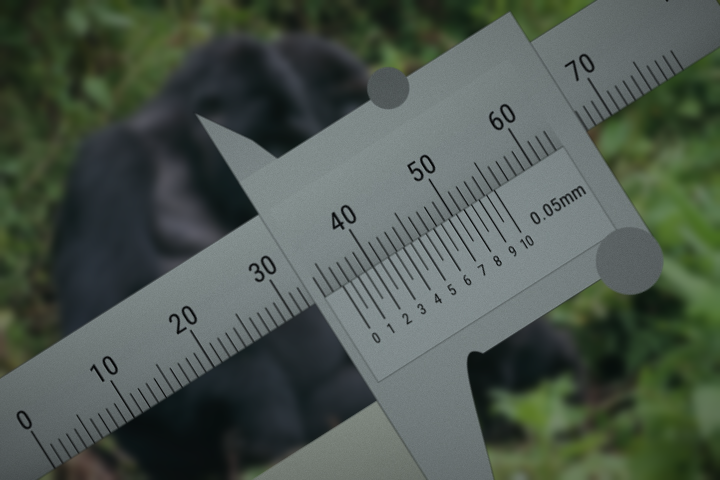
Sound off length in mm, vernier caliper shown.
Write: 36.2 mm
